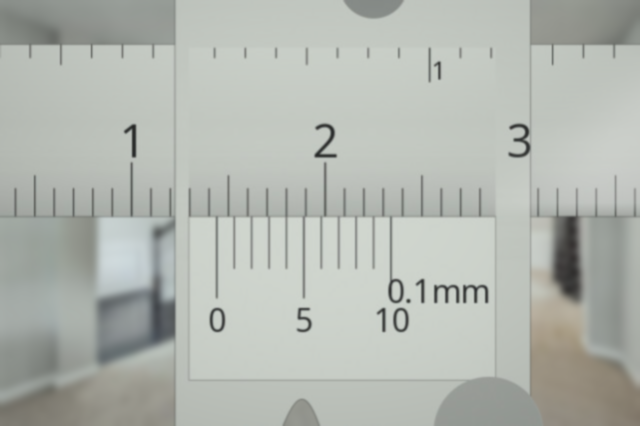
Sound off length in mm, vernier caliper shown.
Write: 14.4 mm
